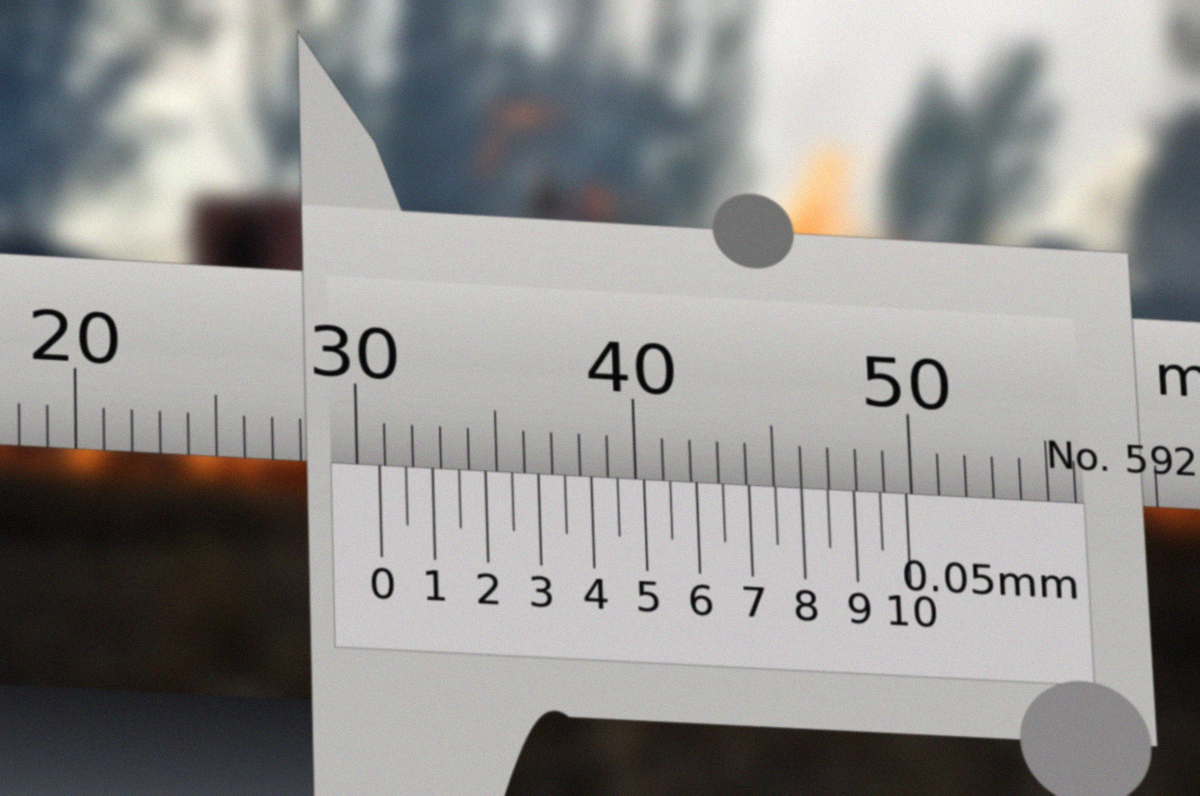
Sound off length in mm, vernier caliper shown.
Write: 30.8 mm
